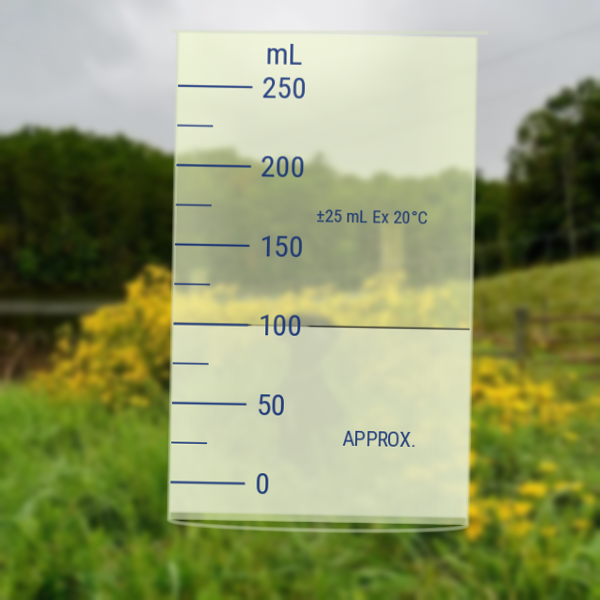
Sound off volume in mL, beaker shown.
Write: 100 mL
